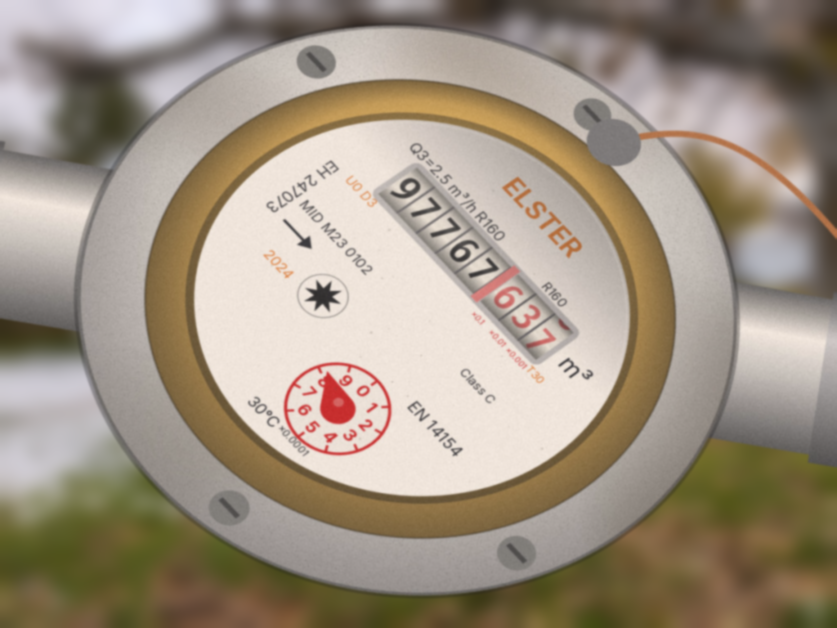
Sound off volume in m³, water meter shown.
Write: 97767.6368 m³
